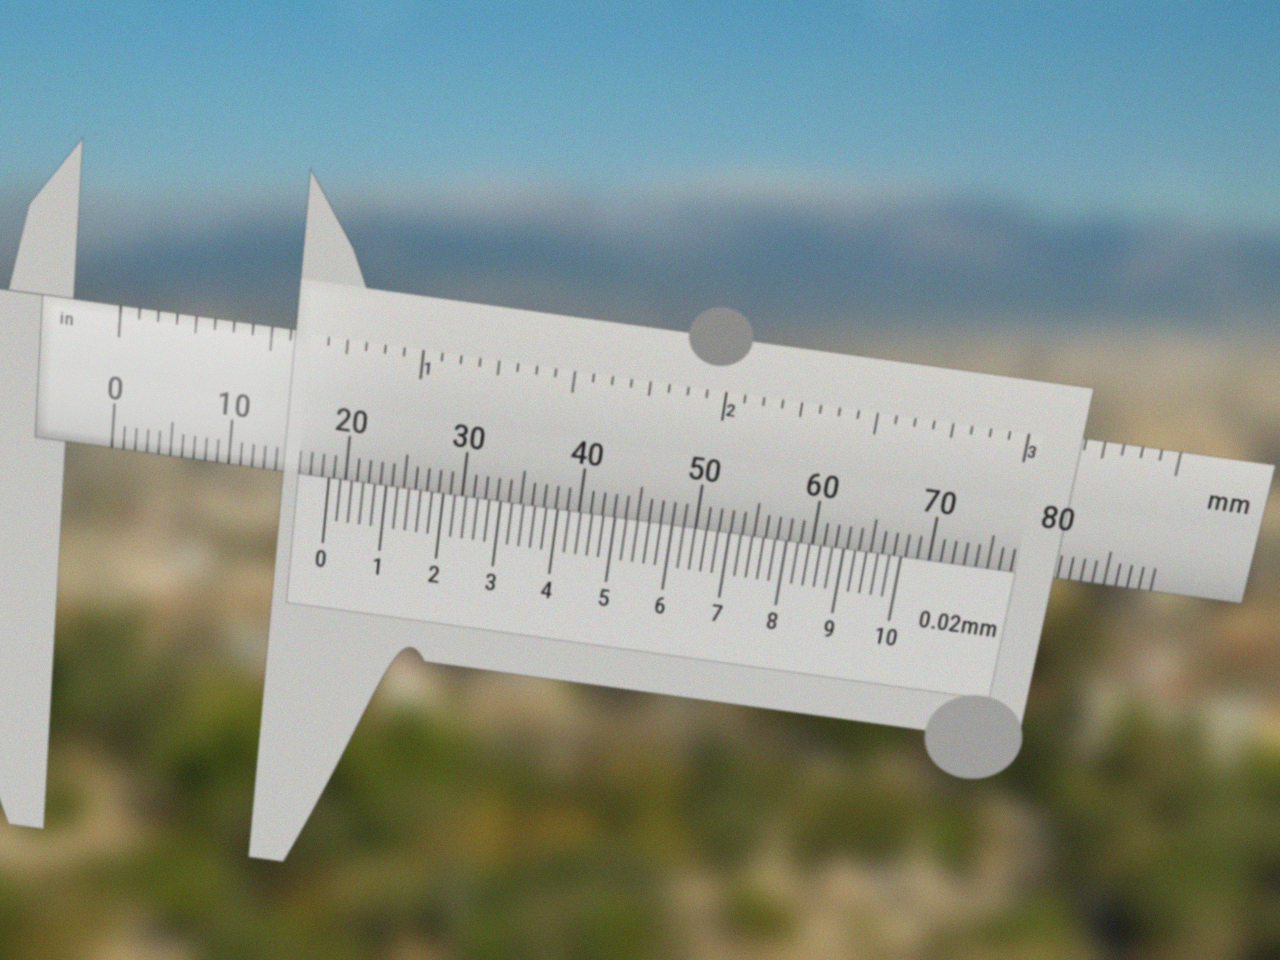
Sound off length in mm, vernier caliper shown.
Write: 18.6 mm
